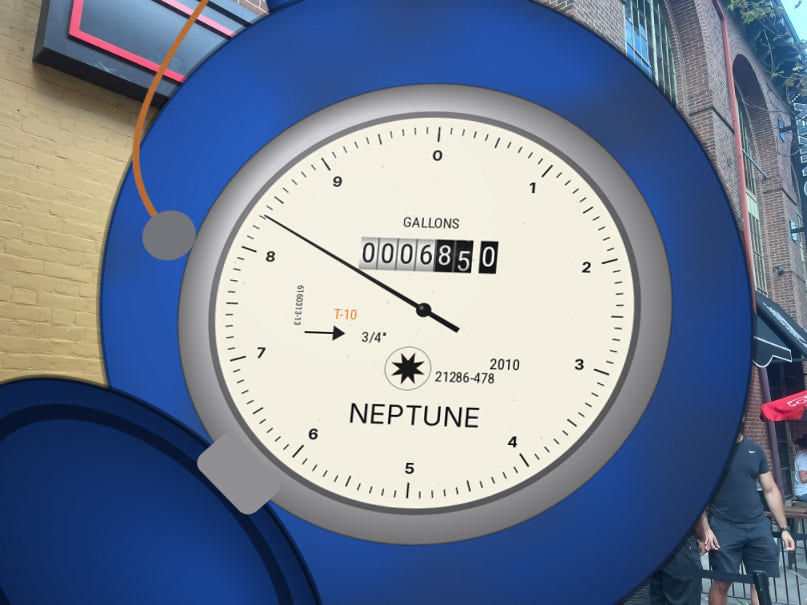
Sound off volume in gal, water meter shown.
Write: 6848.3 gal
